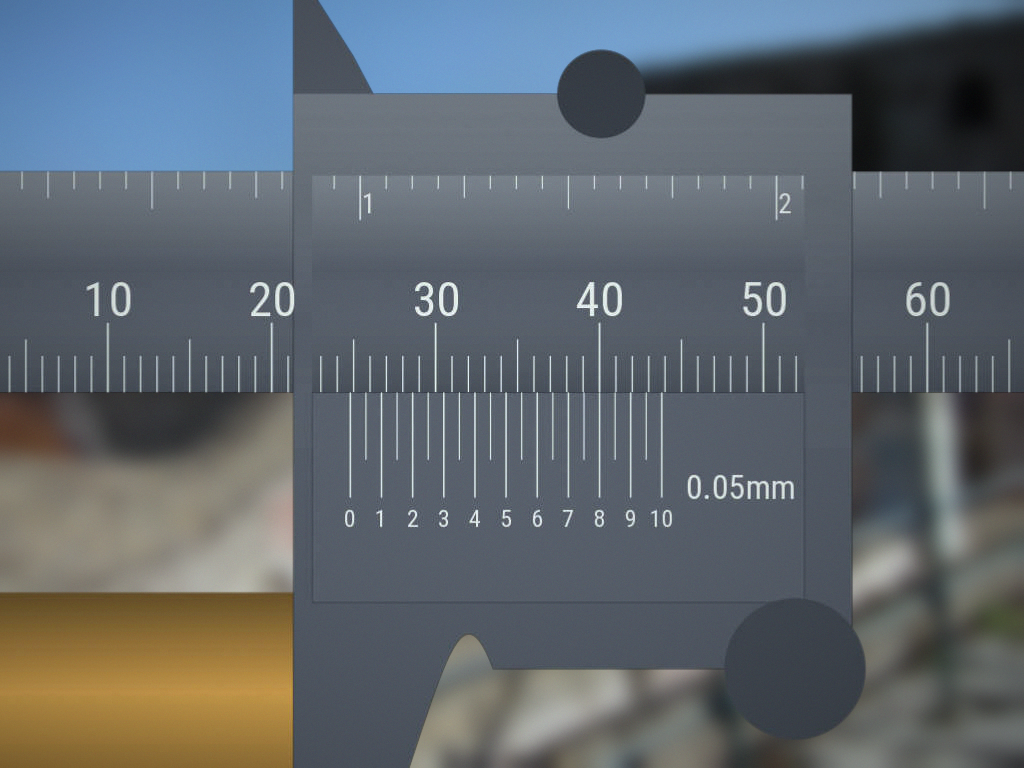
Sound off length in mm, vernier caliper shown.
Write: 24.8 mm
